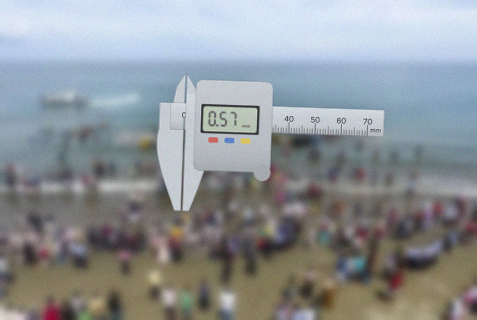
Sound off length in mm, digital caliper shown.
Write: 0.57 mm
